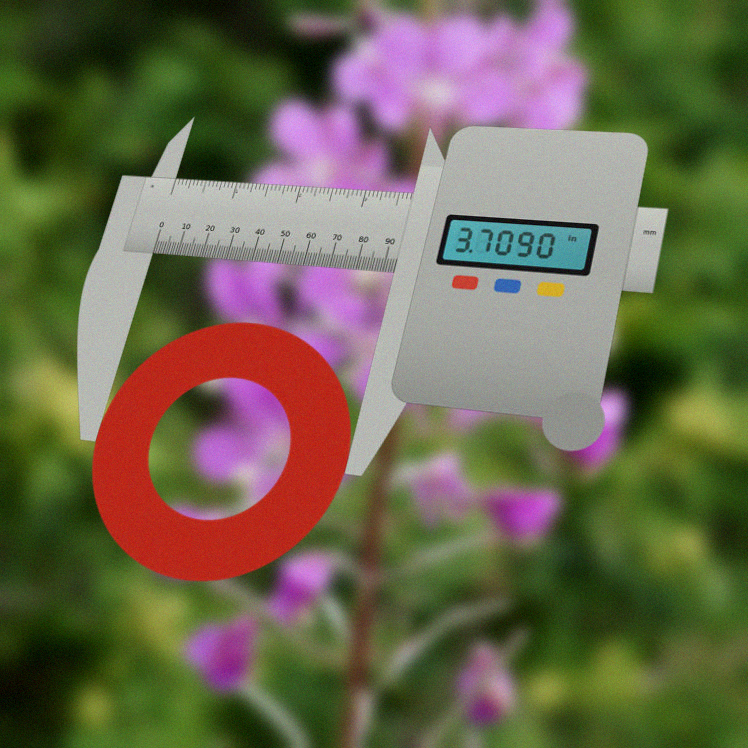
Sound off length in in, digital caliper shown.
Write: 3.7090 in
